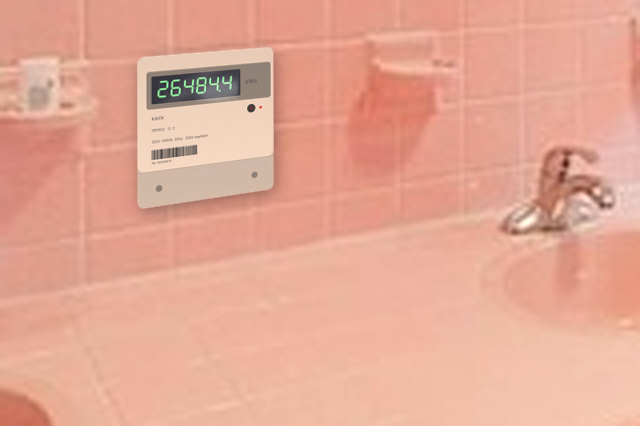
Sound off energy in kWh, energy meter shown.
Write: 26484.4 kWh
